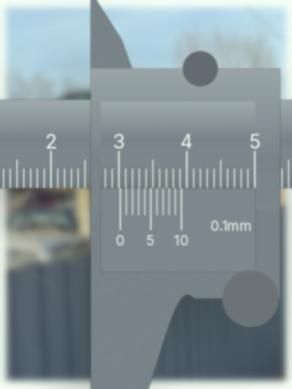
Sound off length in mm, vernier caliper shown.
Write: 30.2 mm
